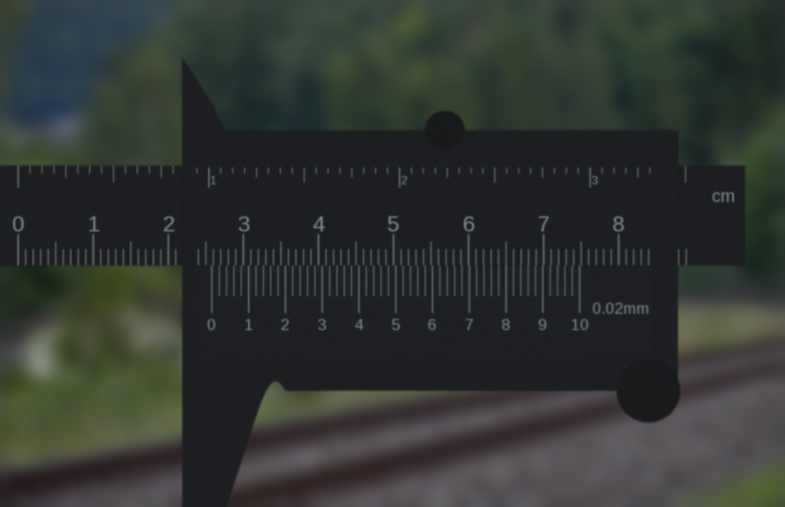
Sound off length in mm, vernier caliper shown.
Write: 25.8 mm
